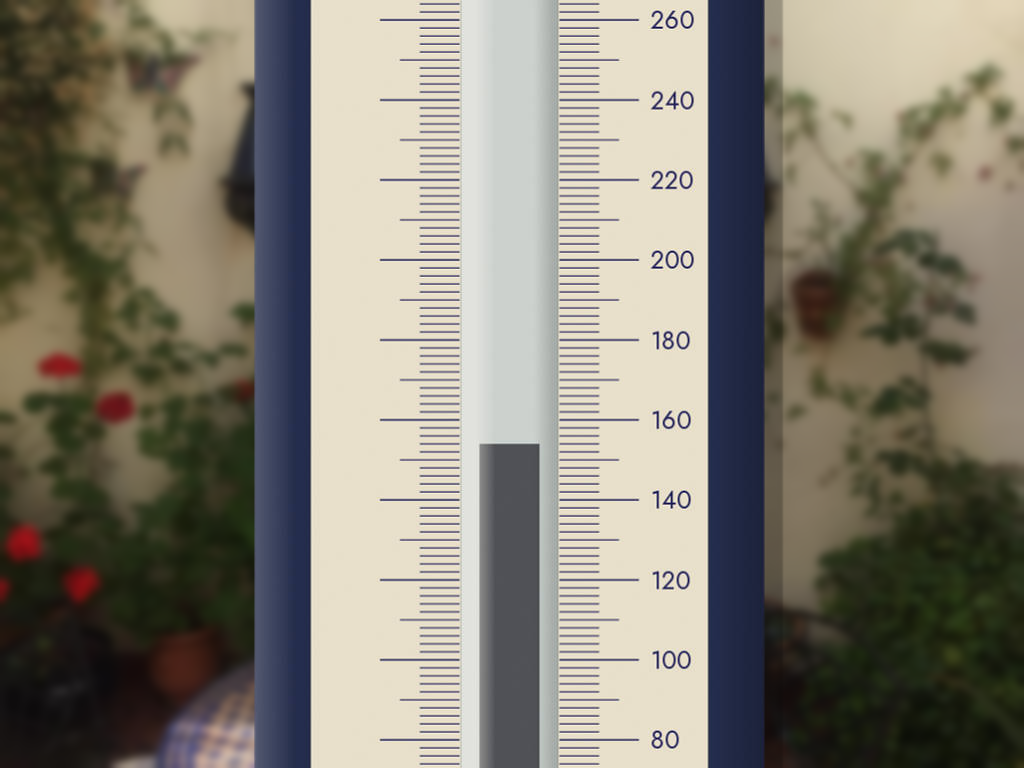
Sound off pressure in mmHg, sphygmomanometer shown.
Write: 154 mmHg
